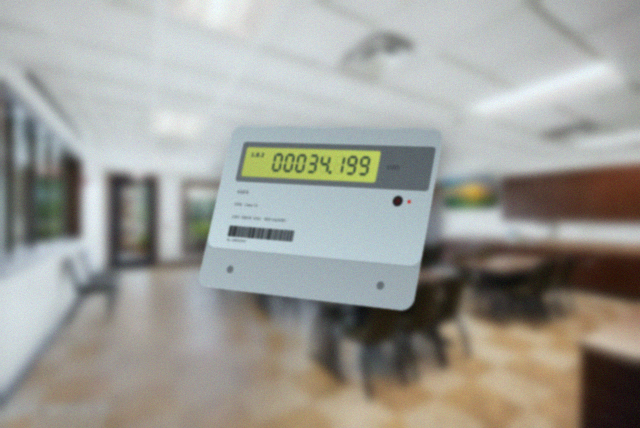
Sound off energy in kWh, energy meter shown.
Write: 34.199 kWh
